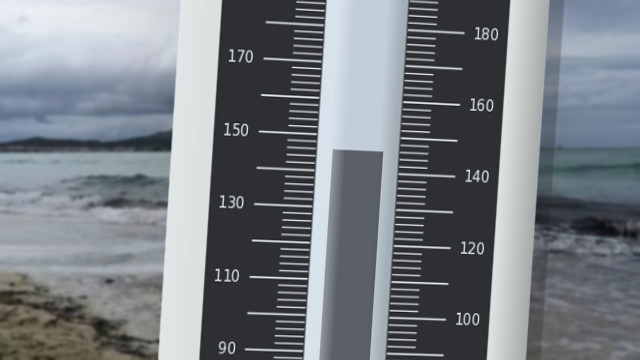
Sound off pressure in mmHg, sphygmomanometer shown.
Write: 146 mmHg
